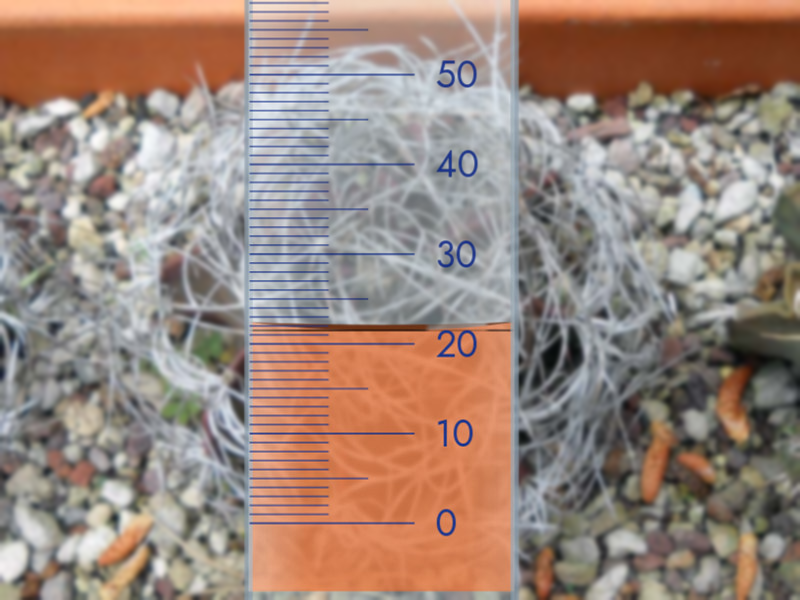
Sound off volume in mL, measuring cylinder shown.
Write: 21.5 mL
